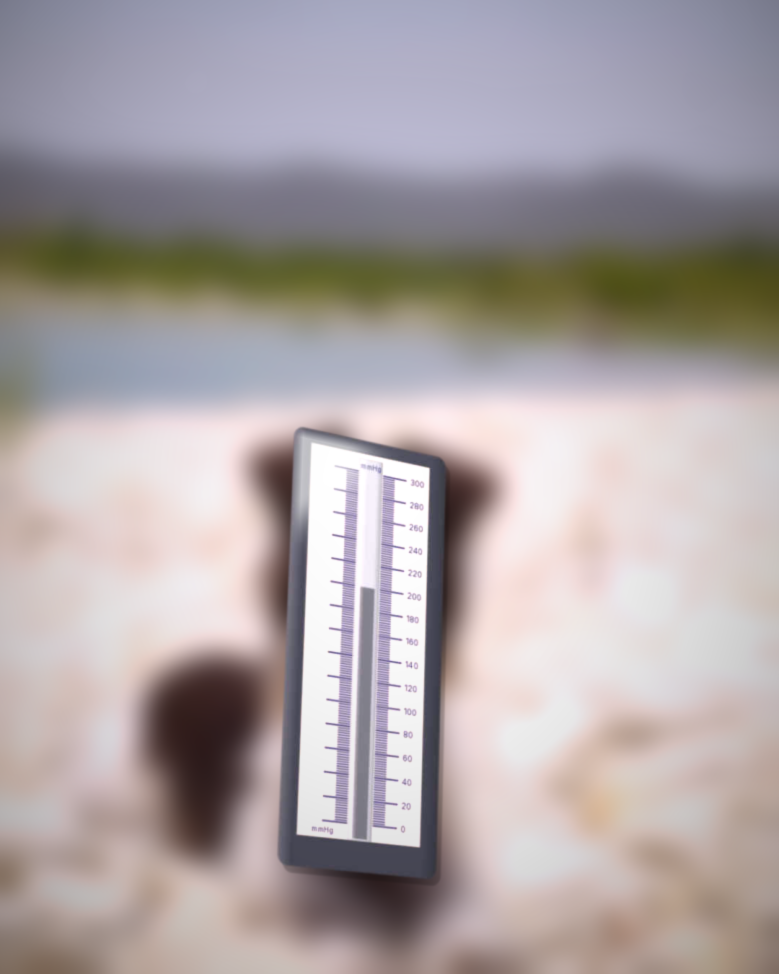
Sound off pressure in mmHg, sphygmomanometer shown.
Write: 200 mmHg
